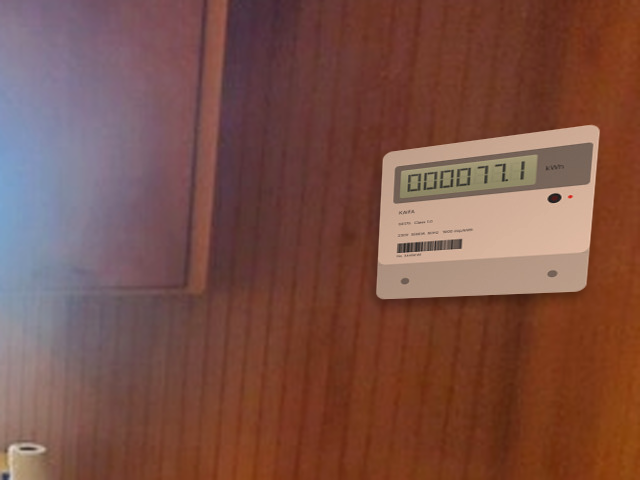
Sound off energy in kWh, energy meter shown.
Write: 77.1 kWh
